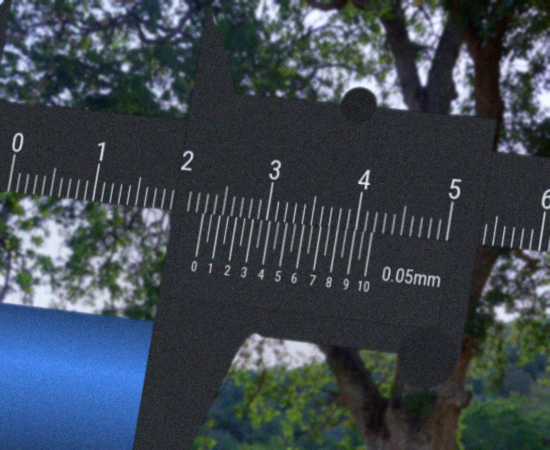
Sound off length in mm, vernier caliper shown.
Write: 22.8 mm
